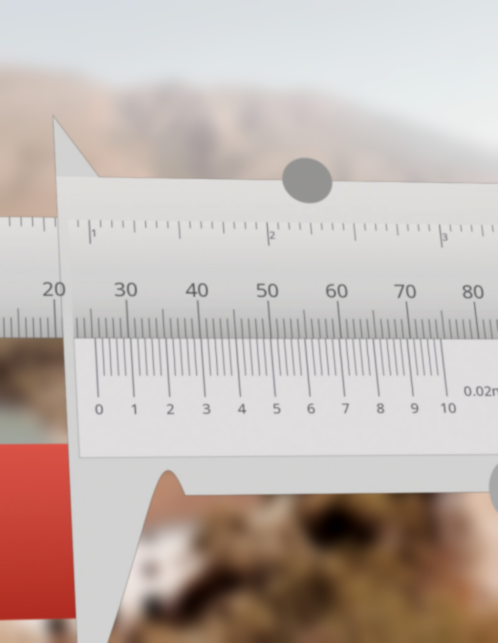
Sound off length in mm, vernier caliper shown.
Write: 25.4 mm
